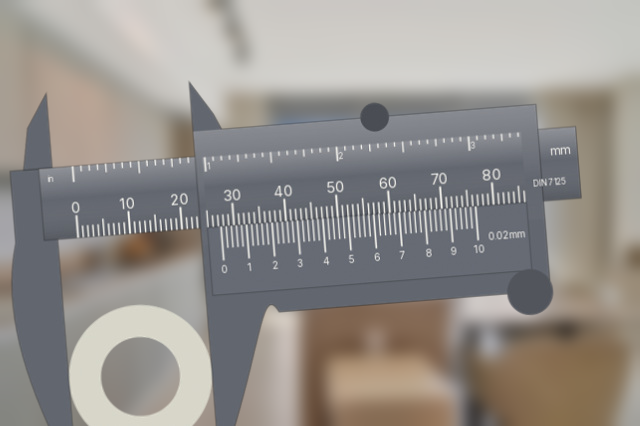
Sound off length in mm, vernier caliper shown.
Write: 27.5 mm
